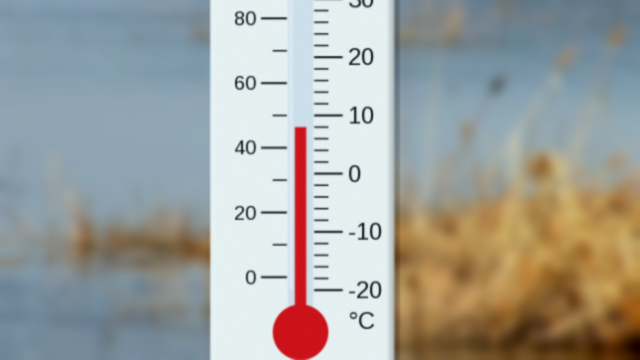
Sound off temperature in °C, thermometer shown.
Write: 8 °C
